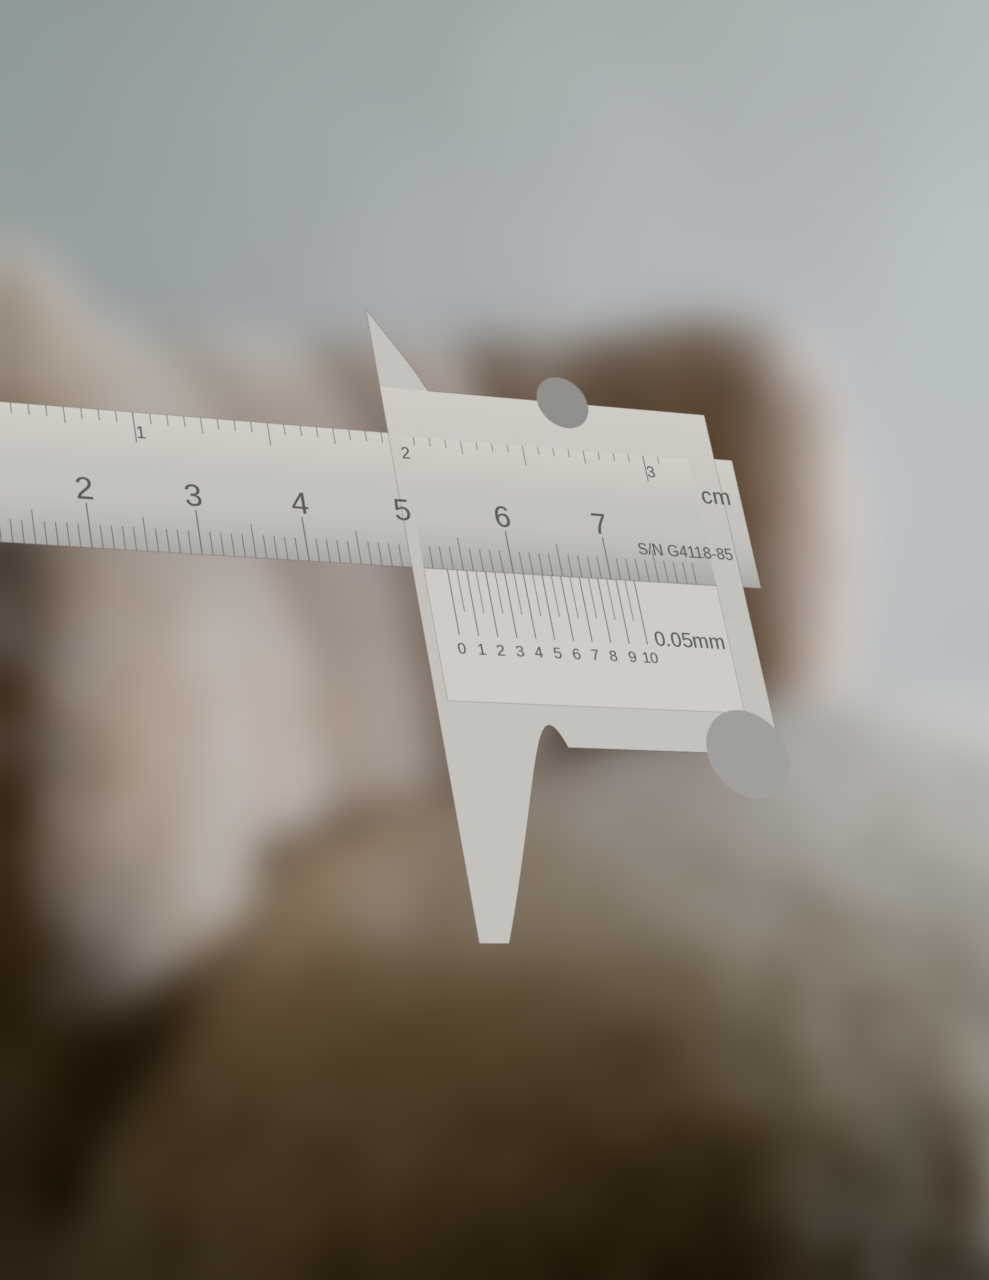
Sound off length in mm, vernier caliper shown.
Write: 53.4 mm
